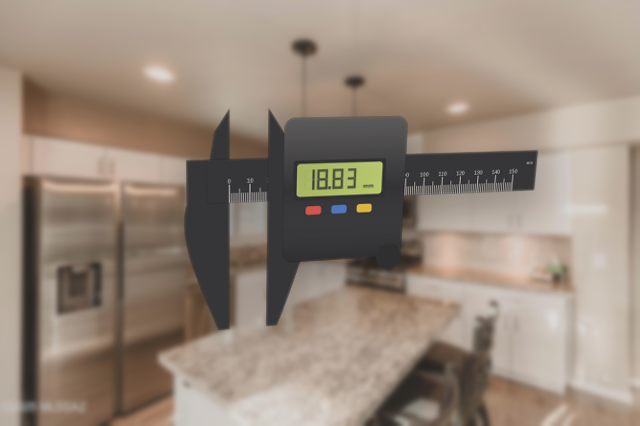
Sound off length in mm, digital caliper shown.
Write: 18.83 mm
